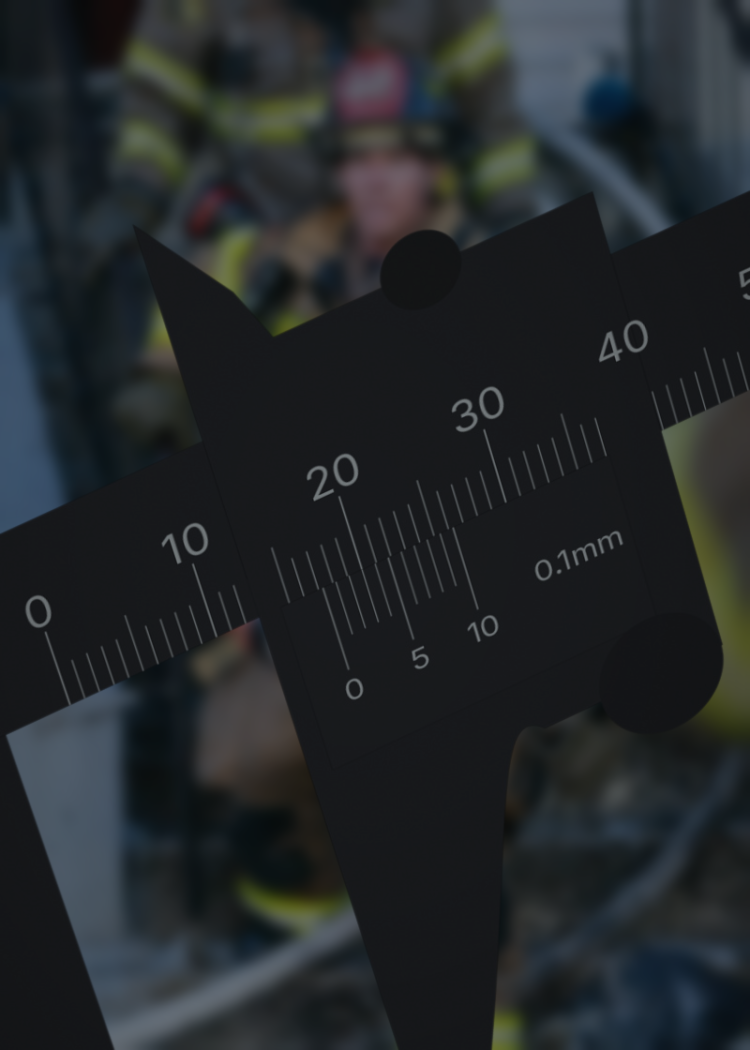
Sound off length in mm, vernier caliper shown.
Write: 17.3 mm
